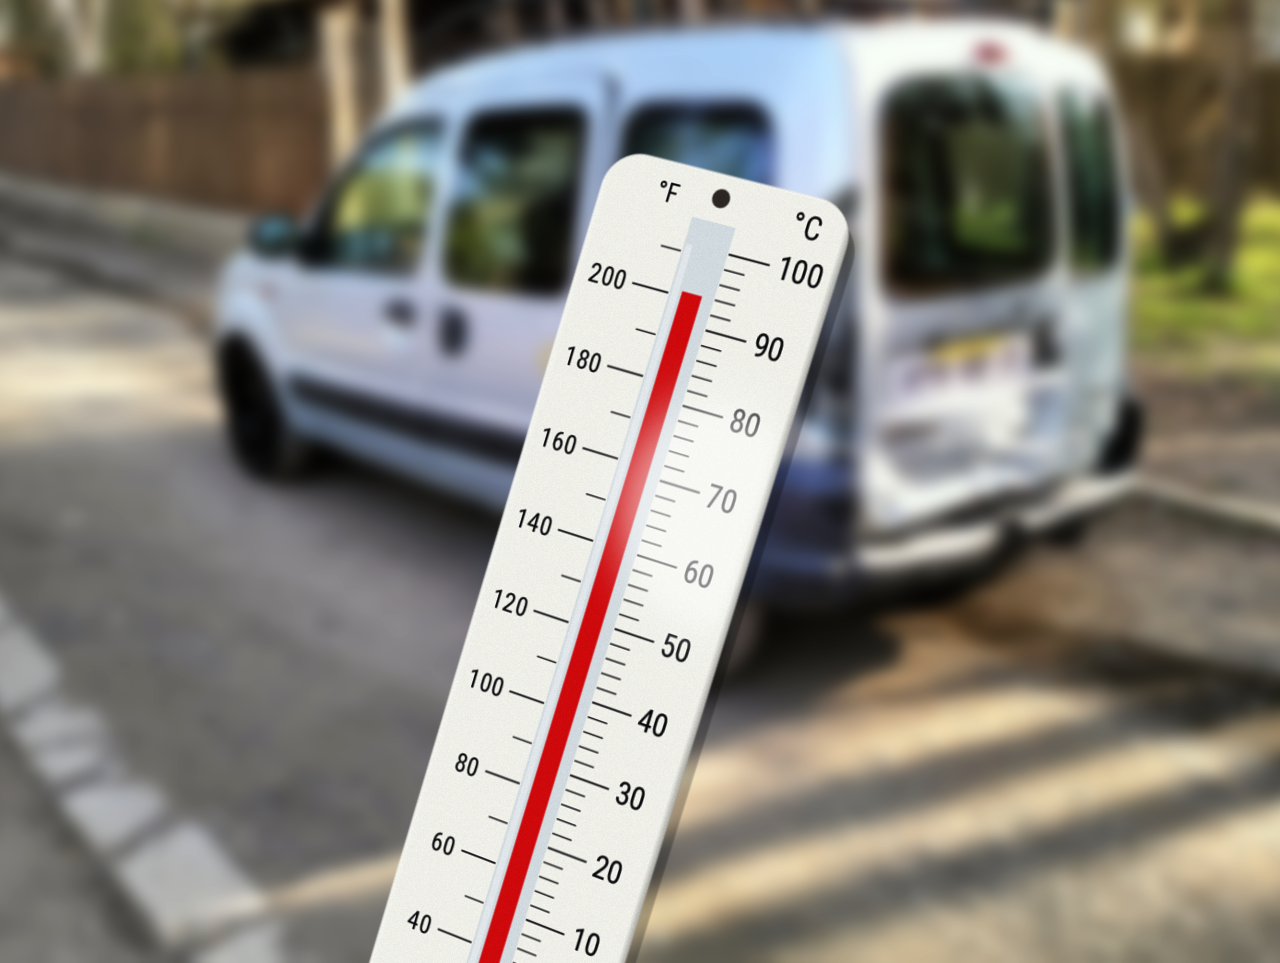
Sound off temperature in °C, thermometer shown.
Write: 94 °C
